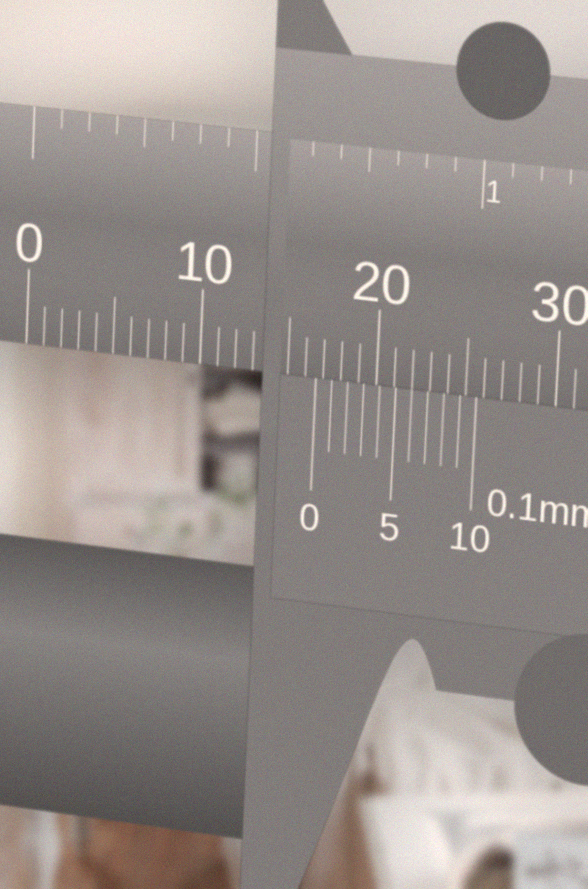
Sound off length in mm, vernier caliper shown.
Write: 16.6 mm
